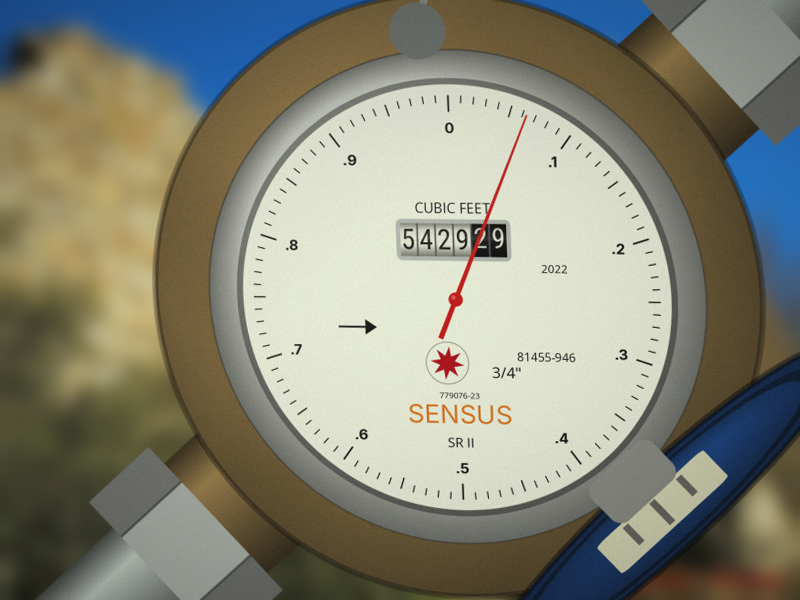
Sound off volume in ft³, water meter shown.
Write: 542929.06 ft³
